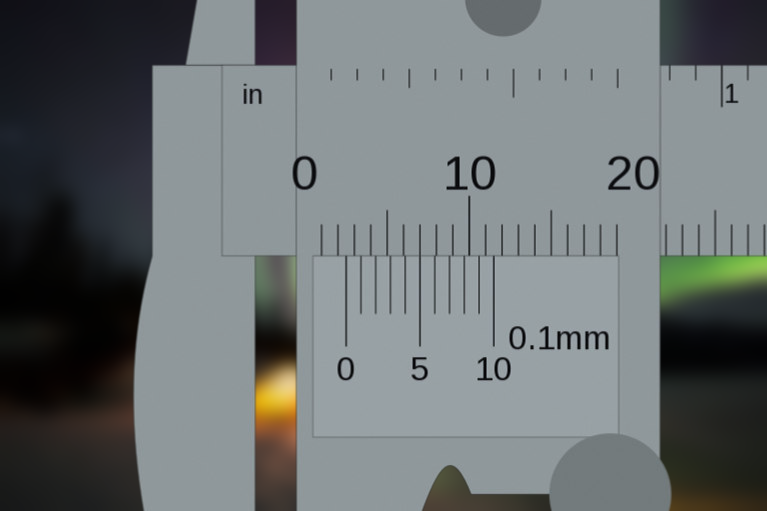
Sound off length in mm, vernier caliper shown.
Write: 2.5 mm
